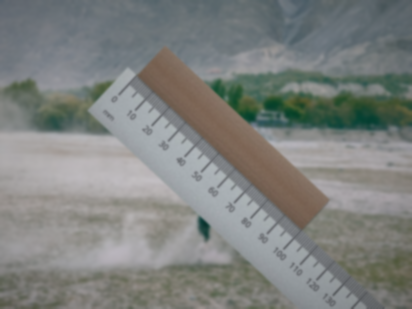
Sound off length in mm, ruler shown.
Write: 100 mm
